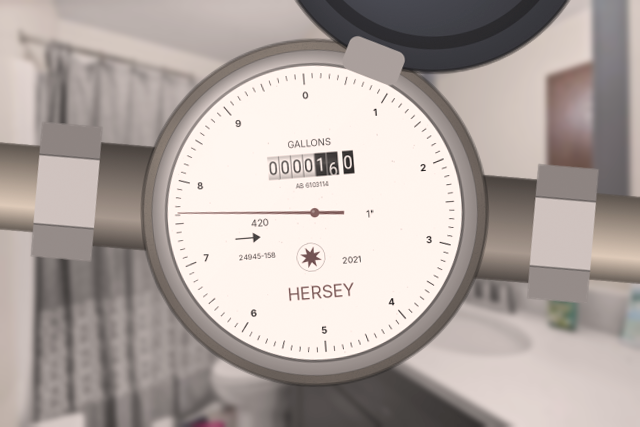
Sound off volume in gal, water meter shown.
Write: 157.6 gal
